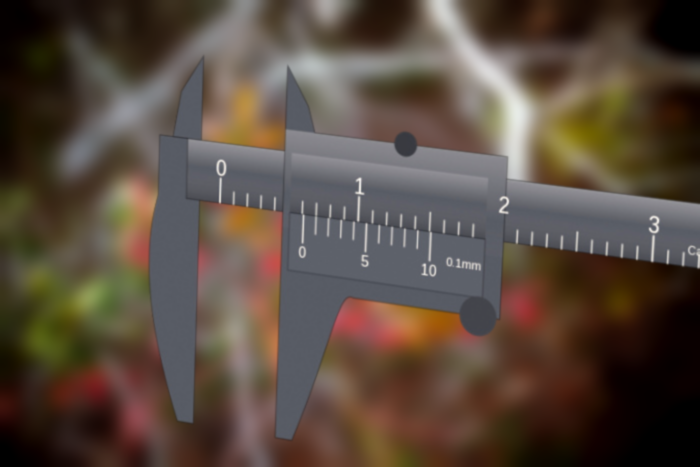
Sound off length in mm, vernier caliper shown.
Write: 6.1 mm
